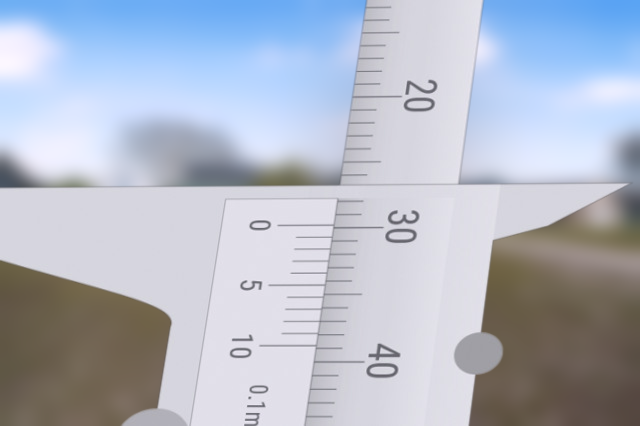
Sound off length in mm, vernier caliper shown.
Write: 29.8 mm
